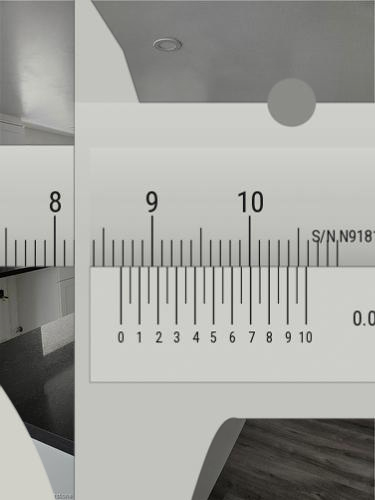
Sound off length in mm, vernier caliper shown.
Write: 86.8 mm
